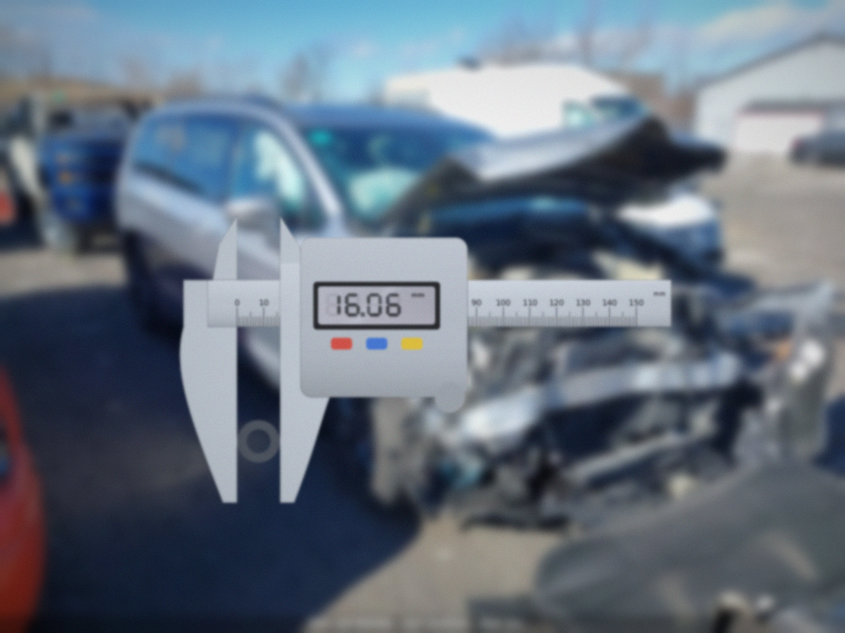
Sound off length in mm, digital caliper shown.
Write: 16.06 mm
